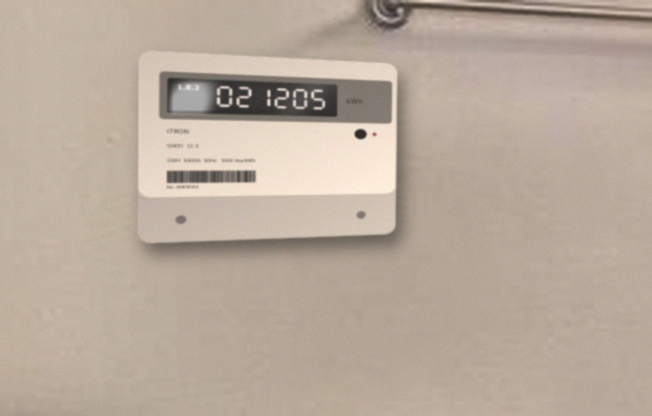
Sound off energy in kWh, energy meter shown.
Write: 21205 kWh
